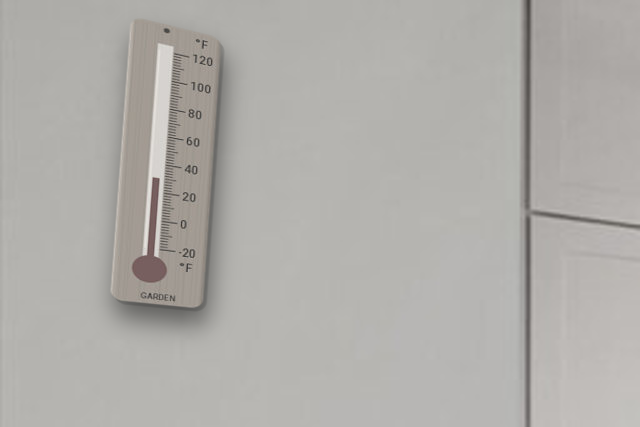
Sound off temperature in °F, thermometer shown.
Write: 30 °F
